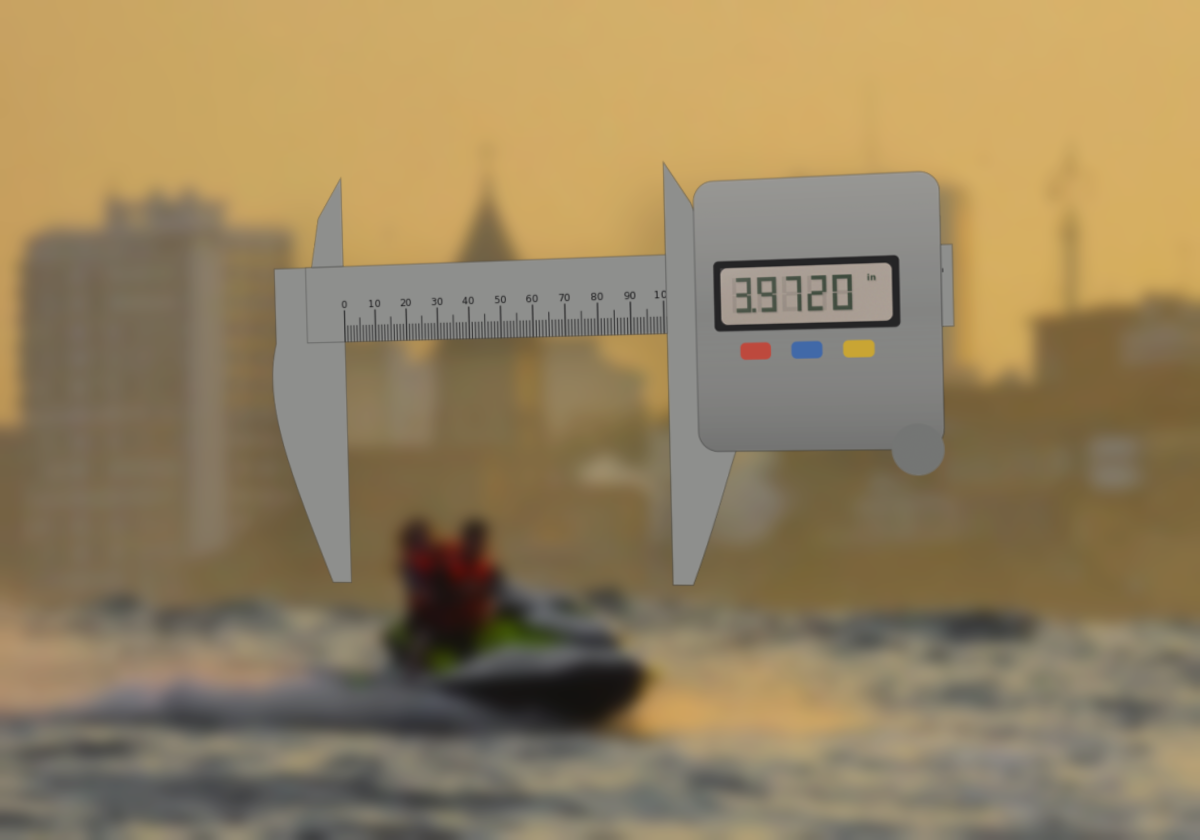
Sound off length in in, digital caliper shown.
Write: 3.9720 in
